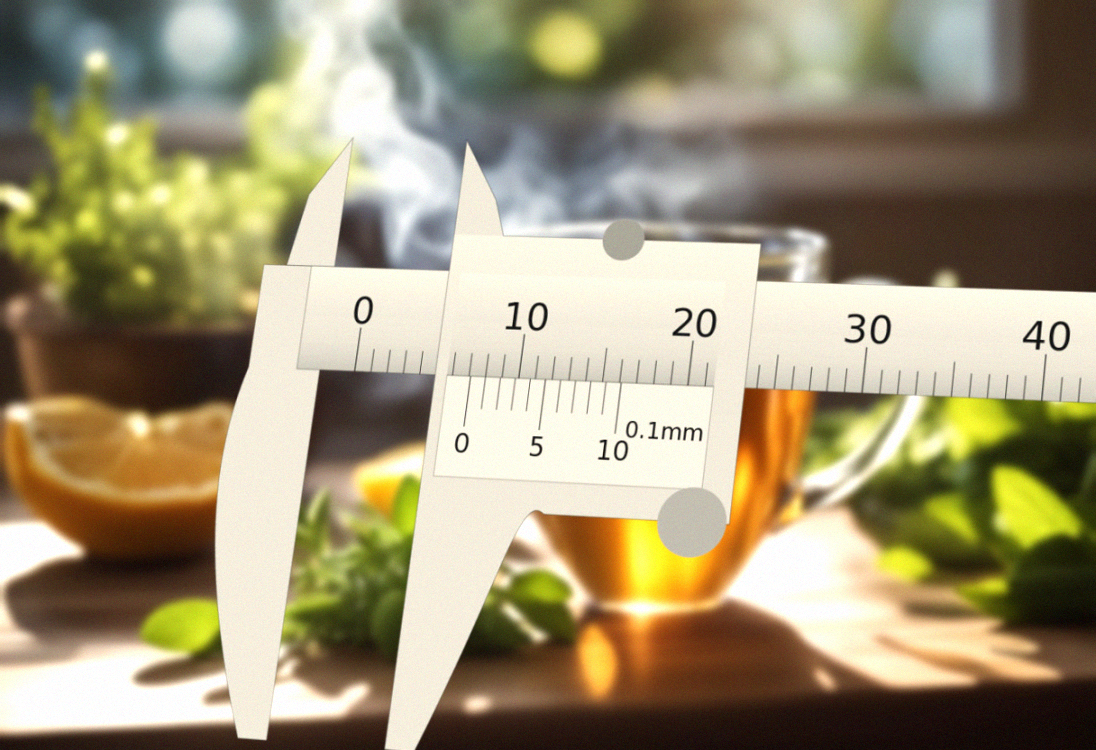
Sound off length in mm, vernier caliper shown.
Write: 7.1 mm
